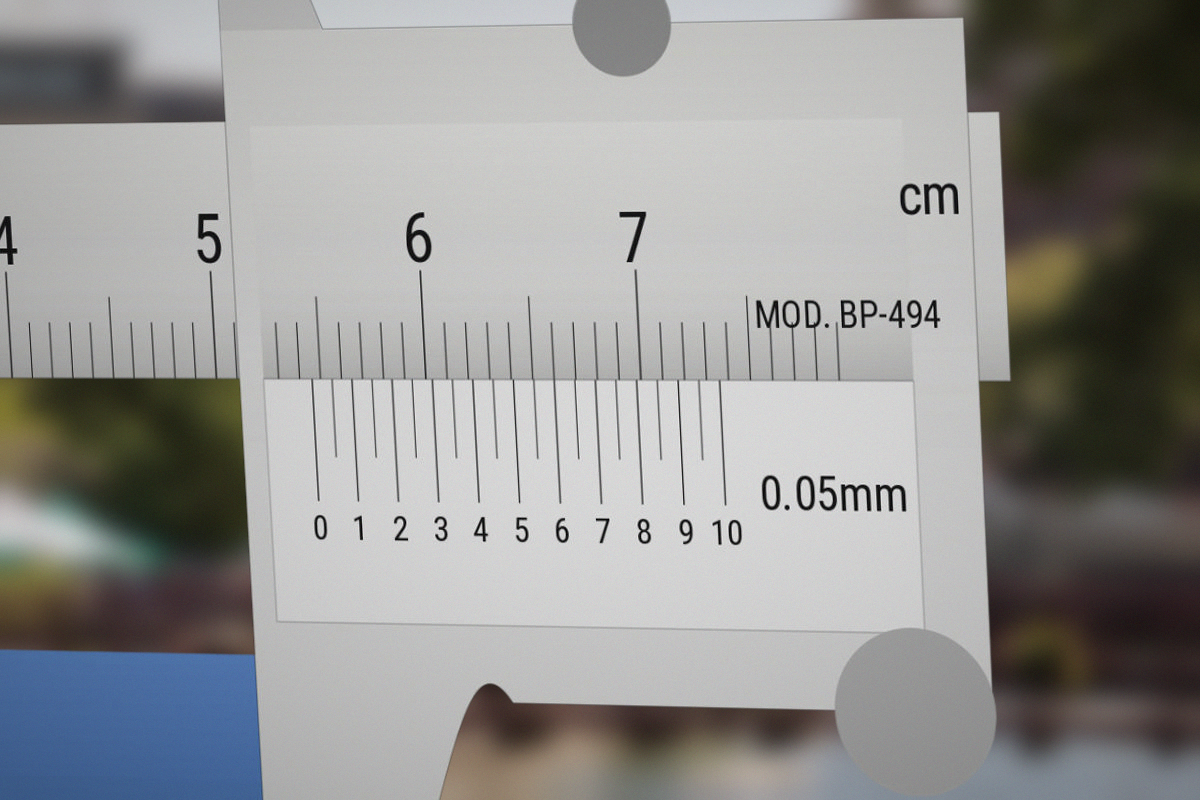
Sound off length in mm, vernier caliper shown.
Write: 54.6 mm
